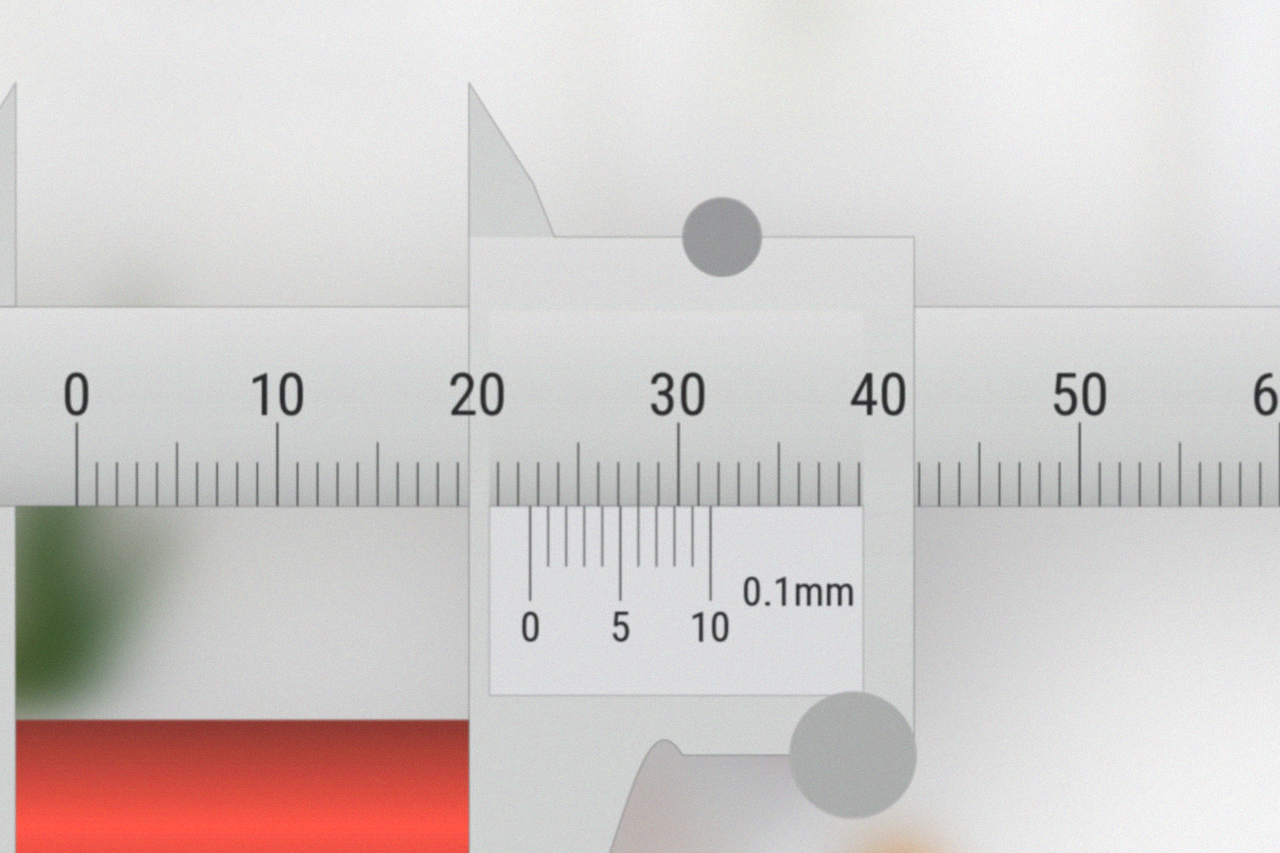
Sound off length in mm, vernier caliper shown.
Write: 22.6 mm
